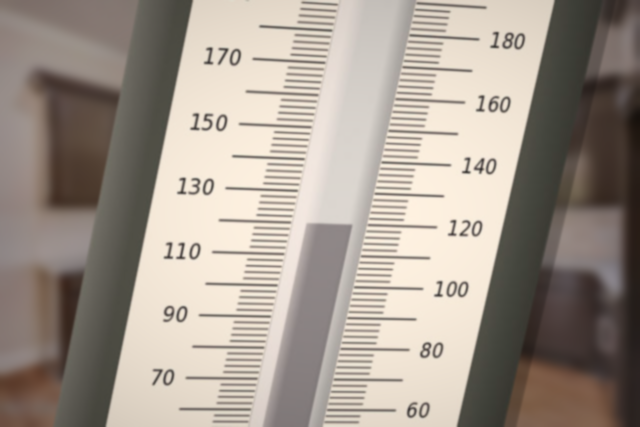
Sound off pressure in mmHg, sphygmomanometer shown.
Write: 120 mmHg
